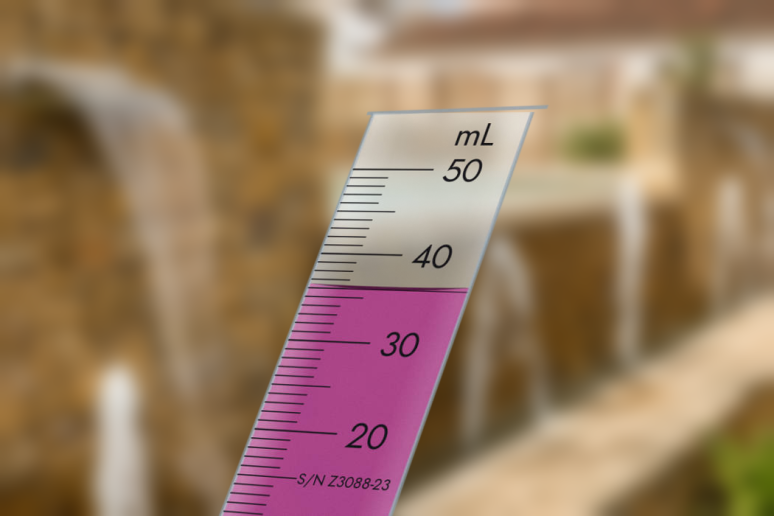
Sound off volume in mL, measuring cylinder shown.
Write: 36 mL
